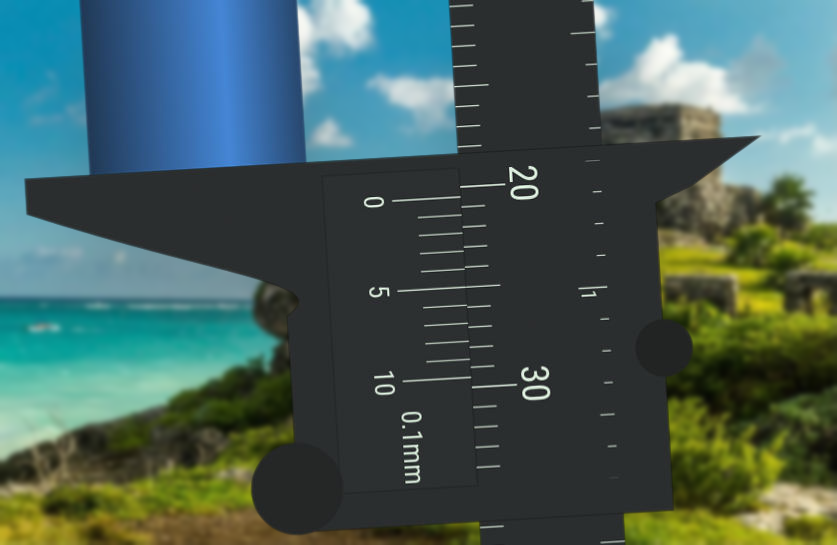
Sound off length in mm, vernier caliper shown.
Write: 20.5 mm
